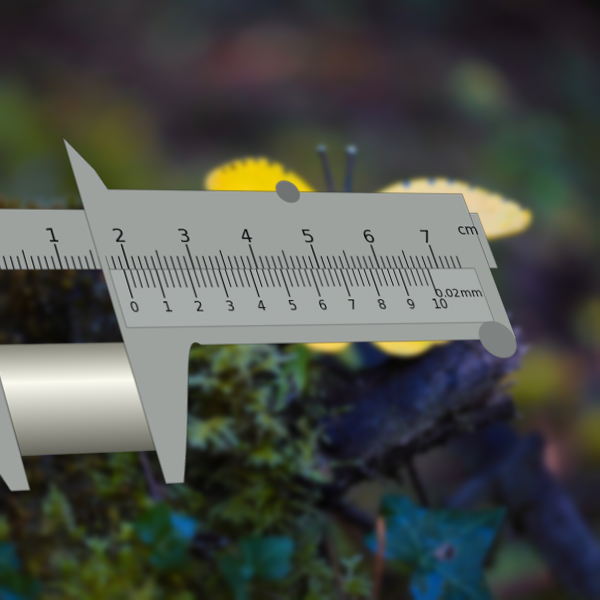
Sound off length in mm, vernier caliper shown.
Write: 19.2 mm
